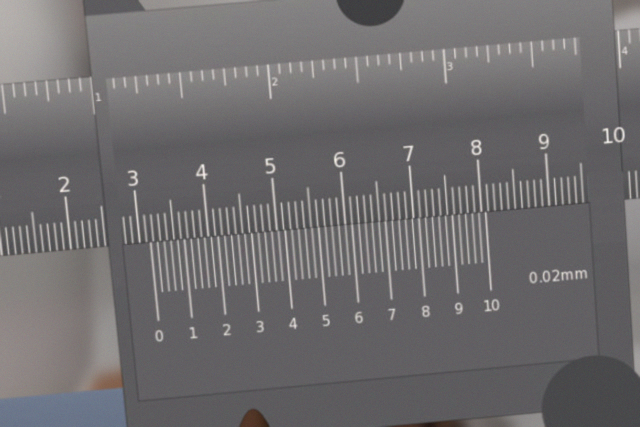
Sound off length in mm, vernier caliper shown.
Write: 31.6 mm
